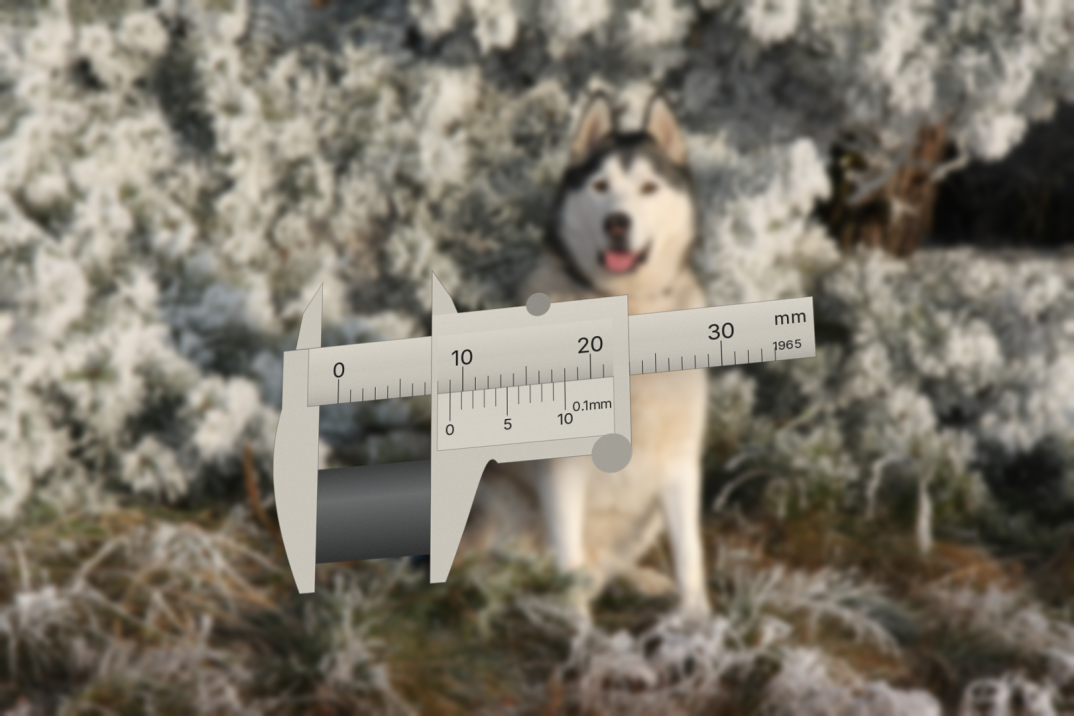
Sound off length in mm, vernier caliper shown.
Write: 9.0 mm
